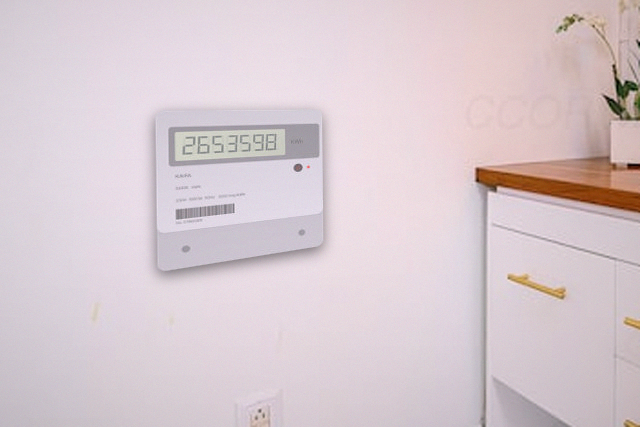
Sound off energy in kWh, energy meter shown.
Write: 2653598 kWh
